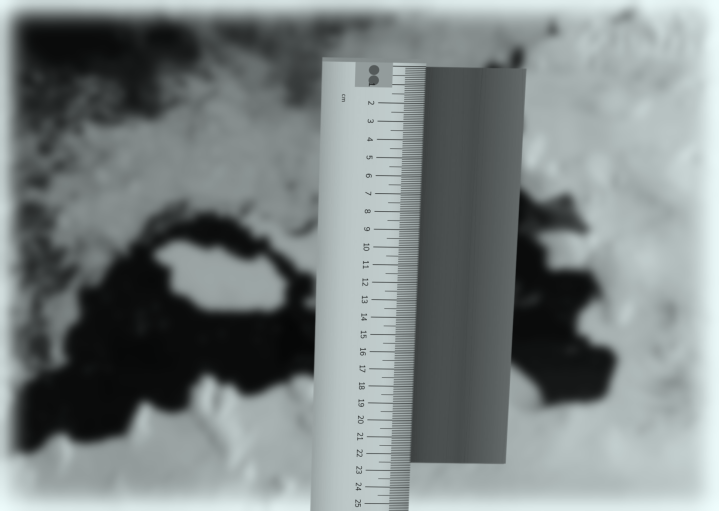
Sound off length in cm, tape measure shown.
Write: 22.5 cm
